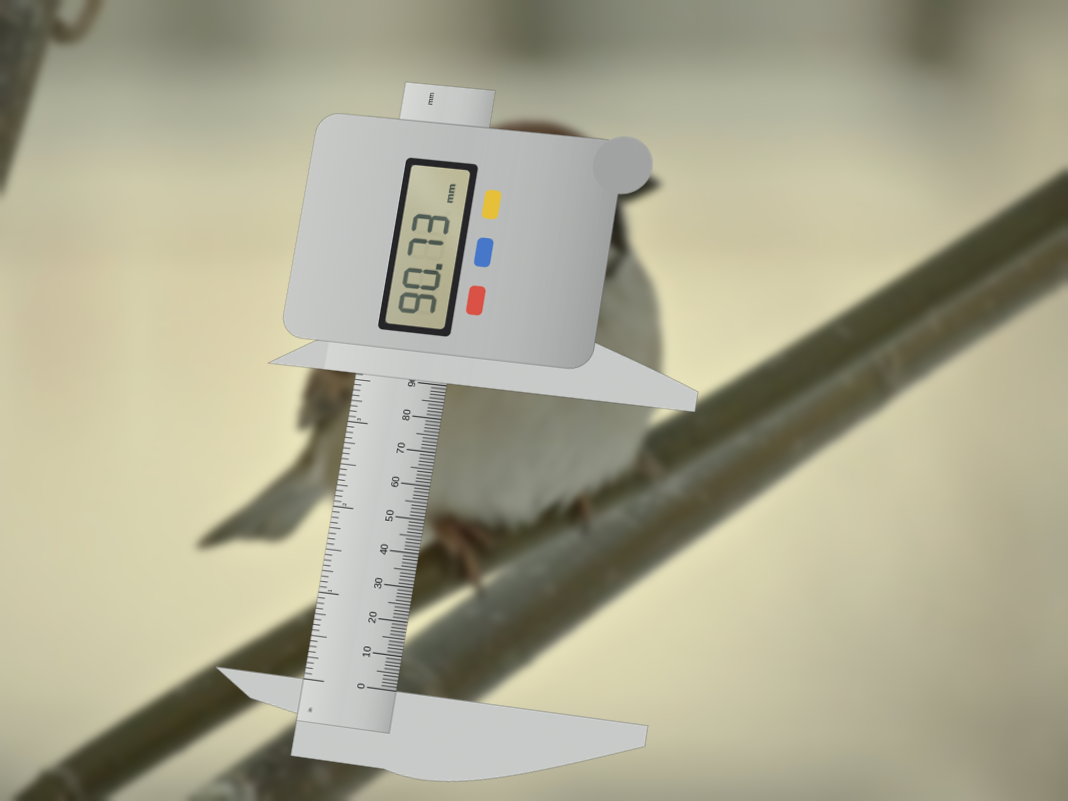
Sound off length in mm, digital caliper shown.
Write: 90.73 mm
